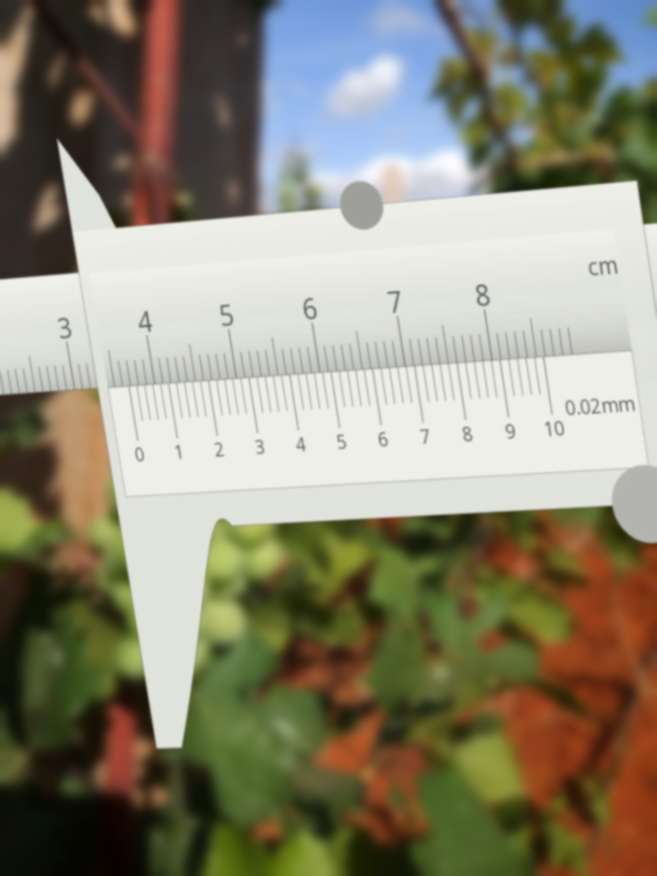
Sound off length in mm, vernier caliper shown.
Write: 36.8 mm
